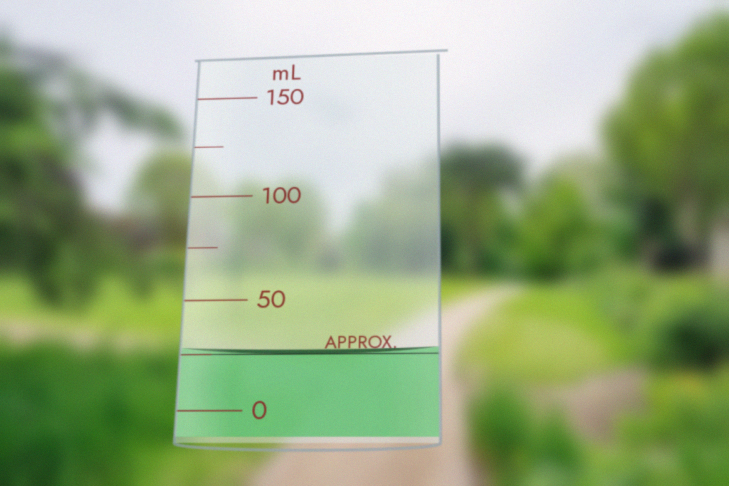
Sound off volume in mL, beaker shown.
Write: 25 mL
